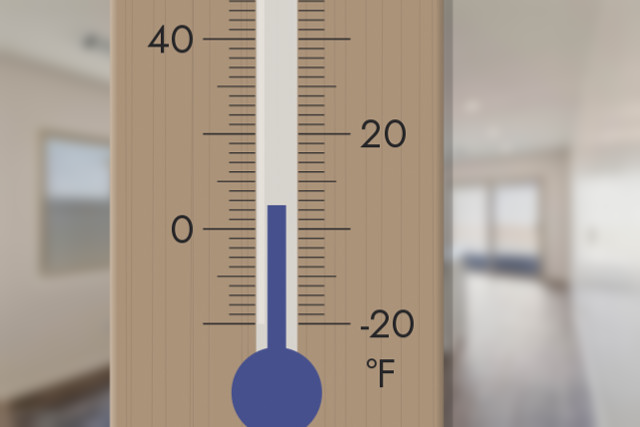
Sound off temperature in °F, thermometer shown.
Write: 5 °F
